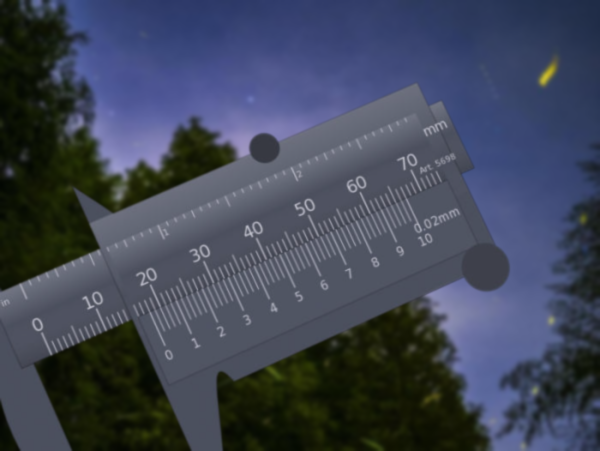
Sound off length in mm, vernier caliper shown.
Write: 18.0 mm
